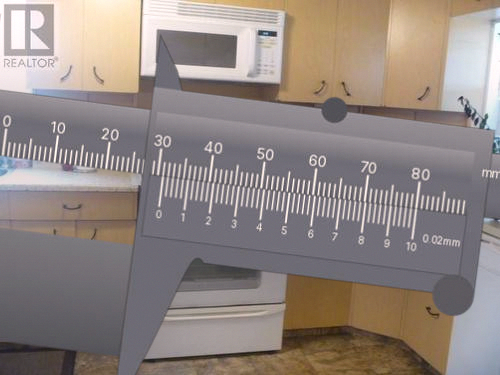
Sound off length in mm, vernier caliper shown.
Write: 31.0 mm
